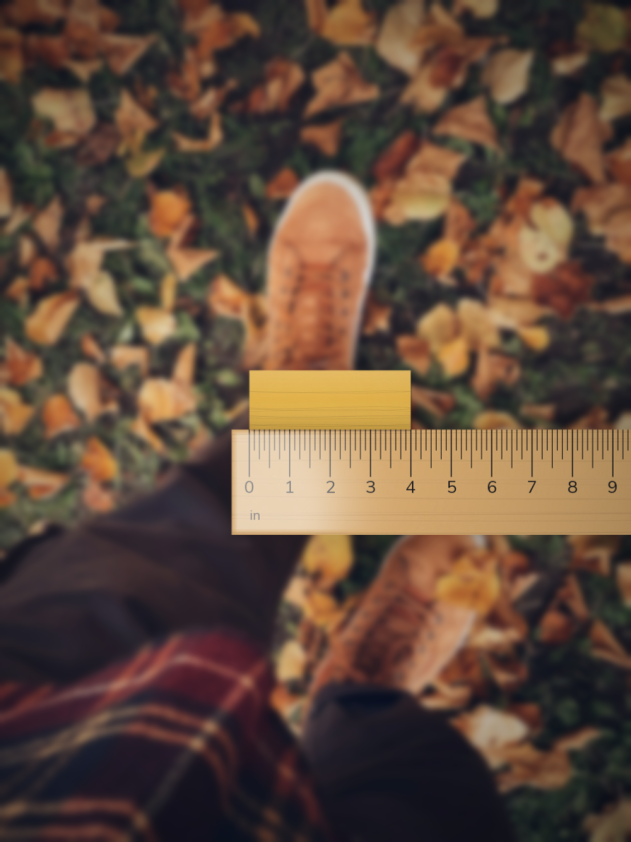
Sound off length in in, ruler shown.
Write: 4 in
